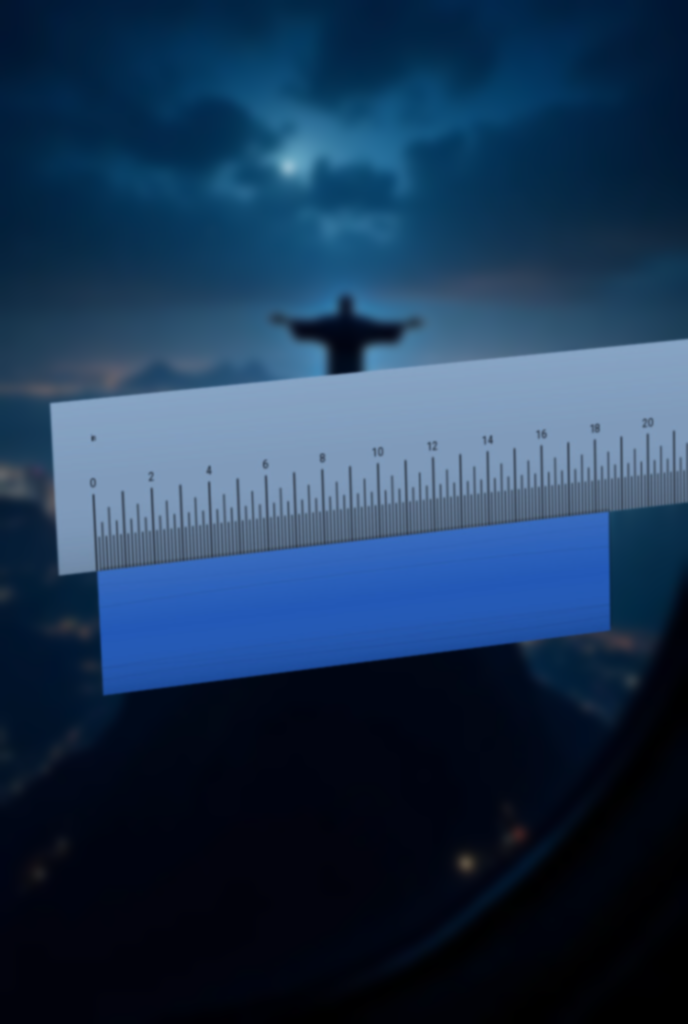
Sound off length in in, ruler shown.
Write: 18.5 in
